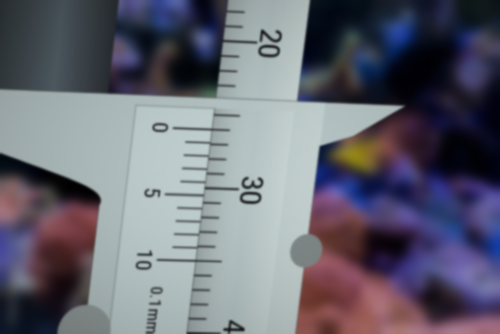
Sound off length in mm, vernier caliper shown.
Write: 26.0 mm
